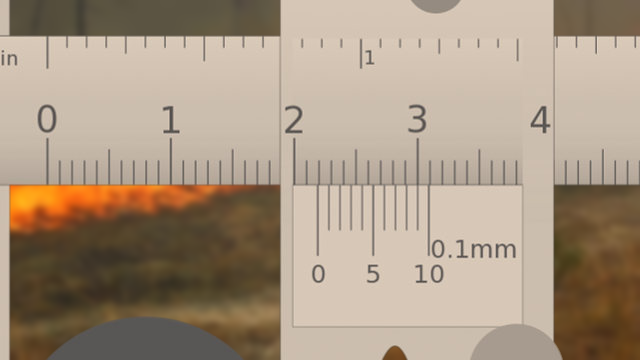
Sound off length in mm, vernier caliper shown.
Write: 21.9 mm
